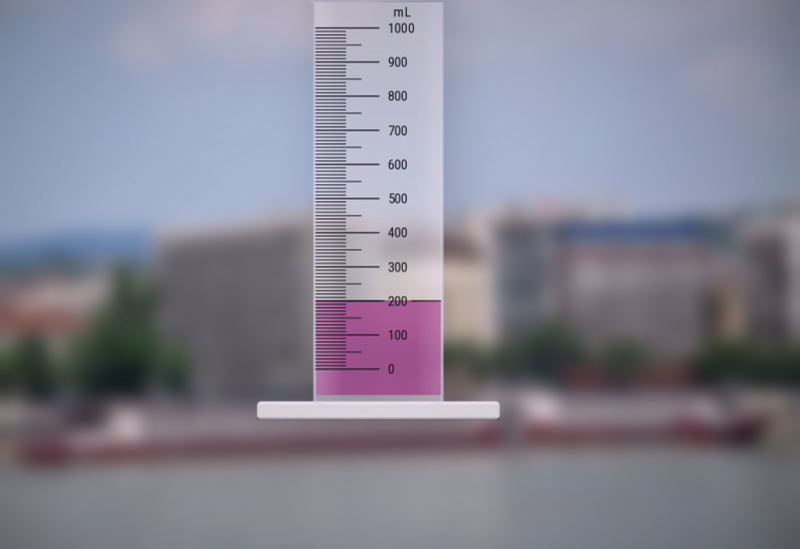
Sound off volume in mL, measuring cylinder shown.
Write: 200 mL
